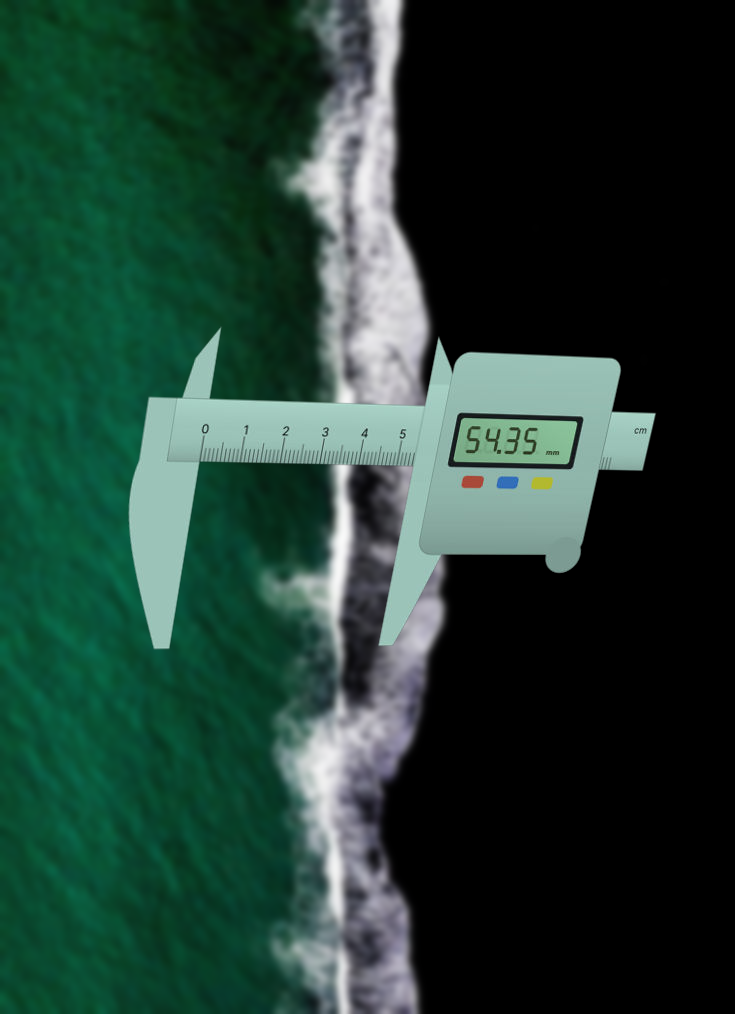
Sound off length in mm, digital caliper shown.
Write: 54.35 mm
